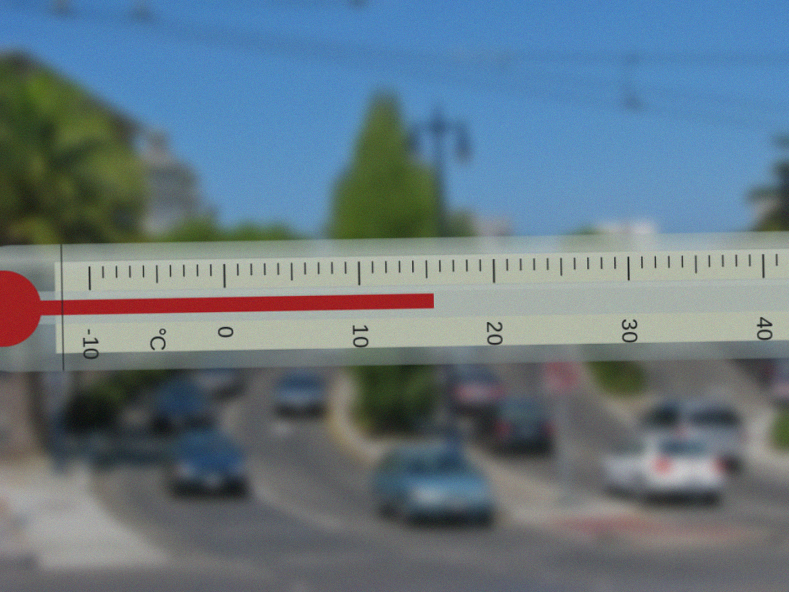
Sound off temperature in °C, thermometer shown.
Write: 15.5 °C
